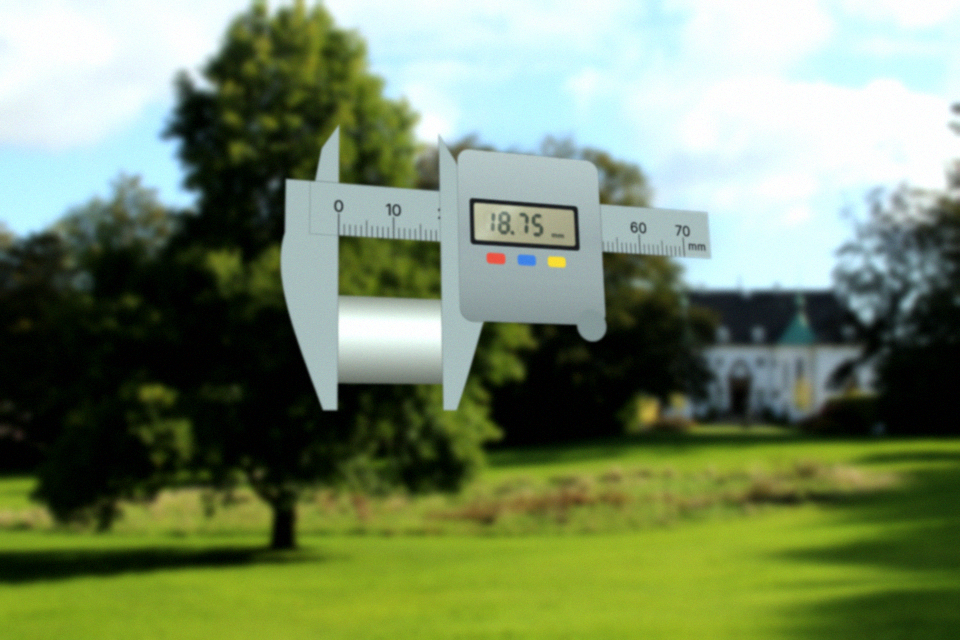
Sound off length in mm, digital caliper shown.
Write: 18.75 mm
